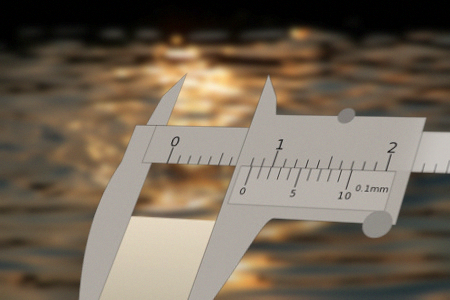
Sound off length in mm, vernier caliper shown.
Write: 8.1 mm
